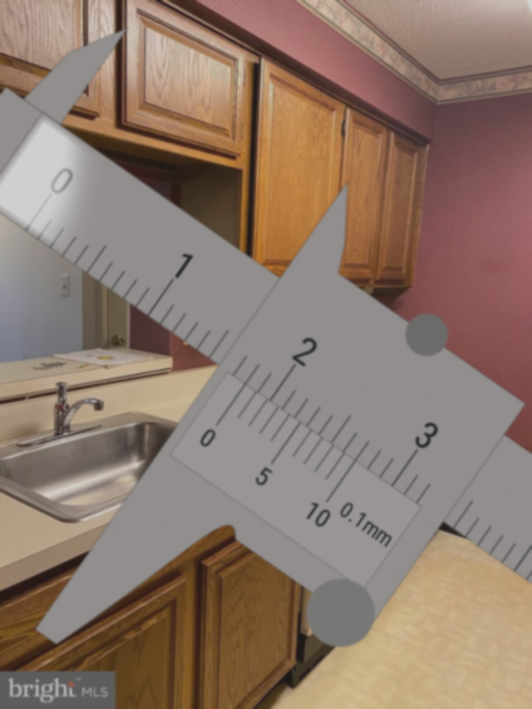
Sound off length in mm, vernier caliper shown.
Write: 18.0 mm
